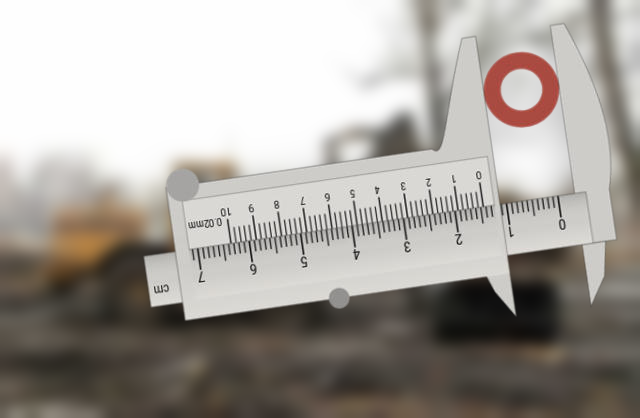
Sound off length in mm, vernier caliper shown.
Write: 14.5 mm
